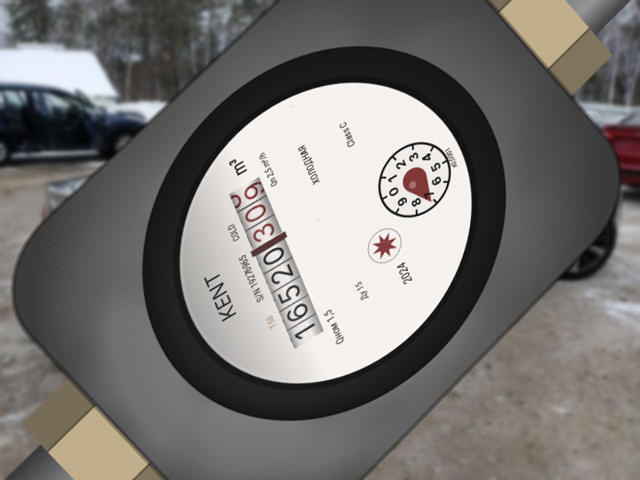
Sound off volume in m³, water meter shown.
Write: 16520.3087 m³
